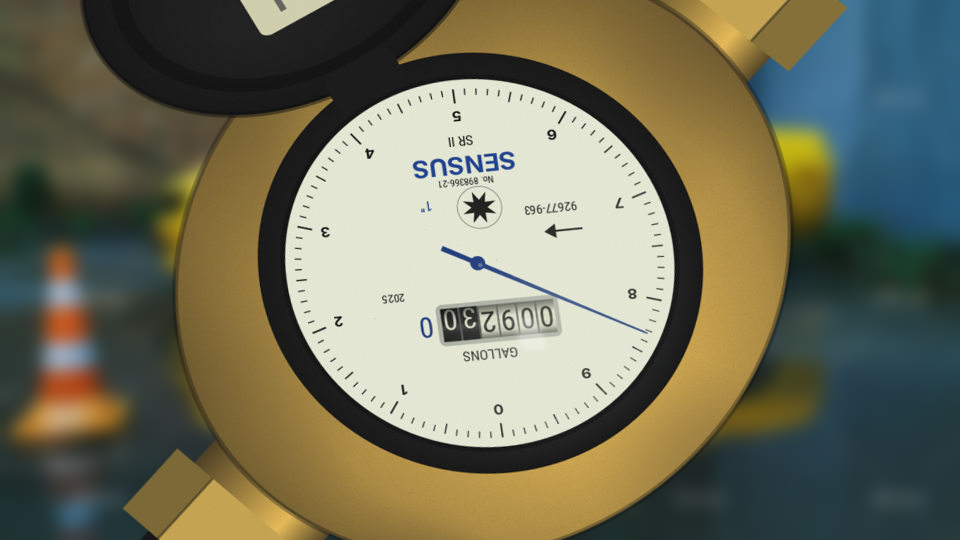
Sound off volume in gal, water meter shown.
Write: 92298.3 gal
